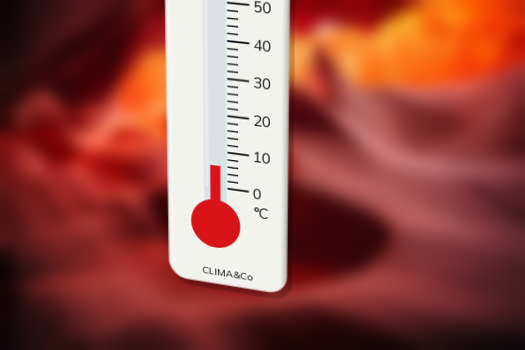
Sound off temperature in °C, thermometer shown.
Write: 6 °C
